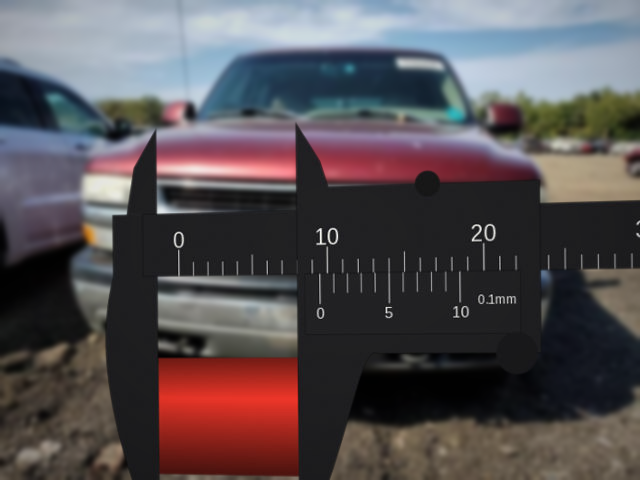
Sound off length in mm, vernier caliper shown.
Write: 9.5 mm
